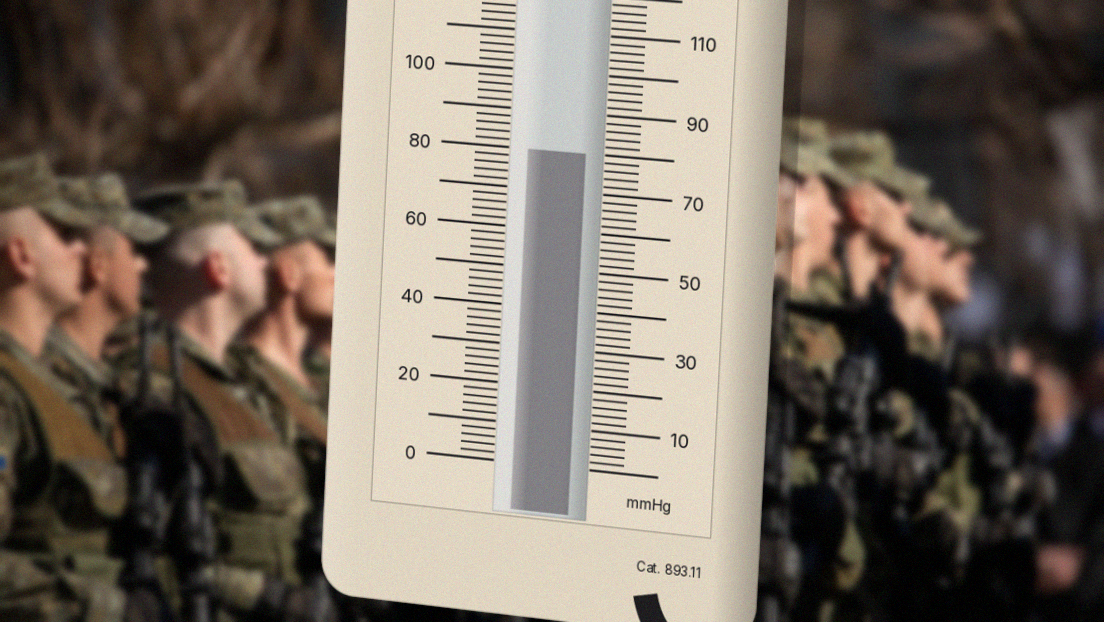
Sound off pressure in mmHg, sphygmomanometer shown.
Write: 80 mmHg
